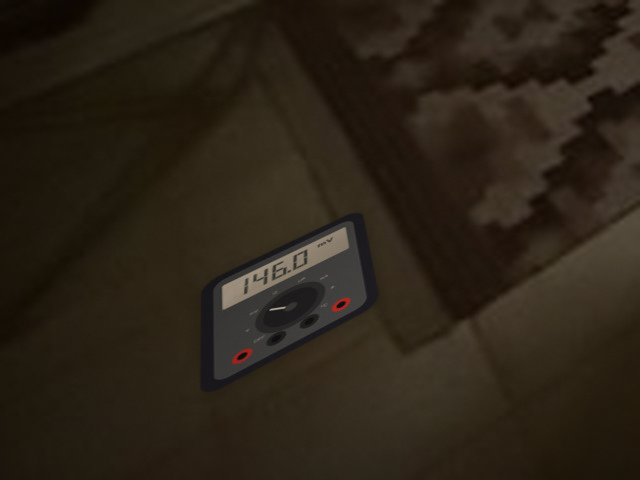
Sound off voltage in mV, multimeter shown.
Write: 146.0 mV
